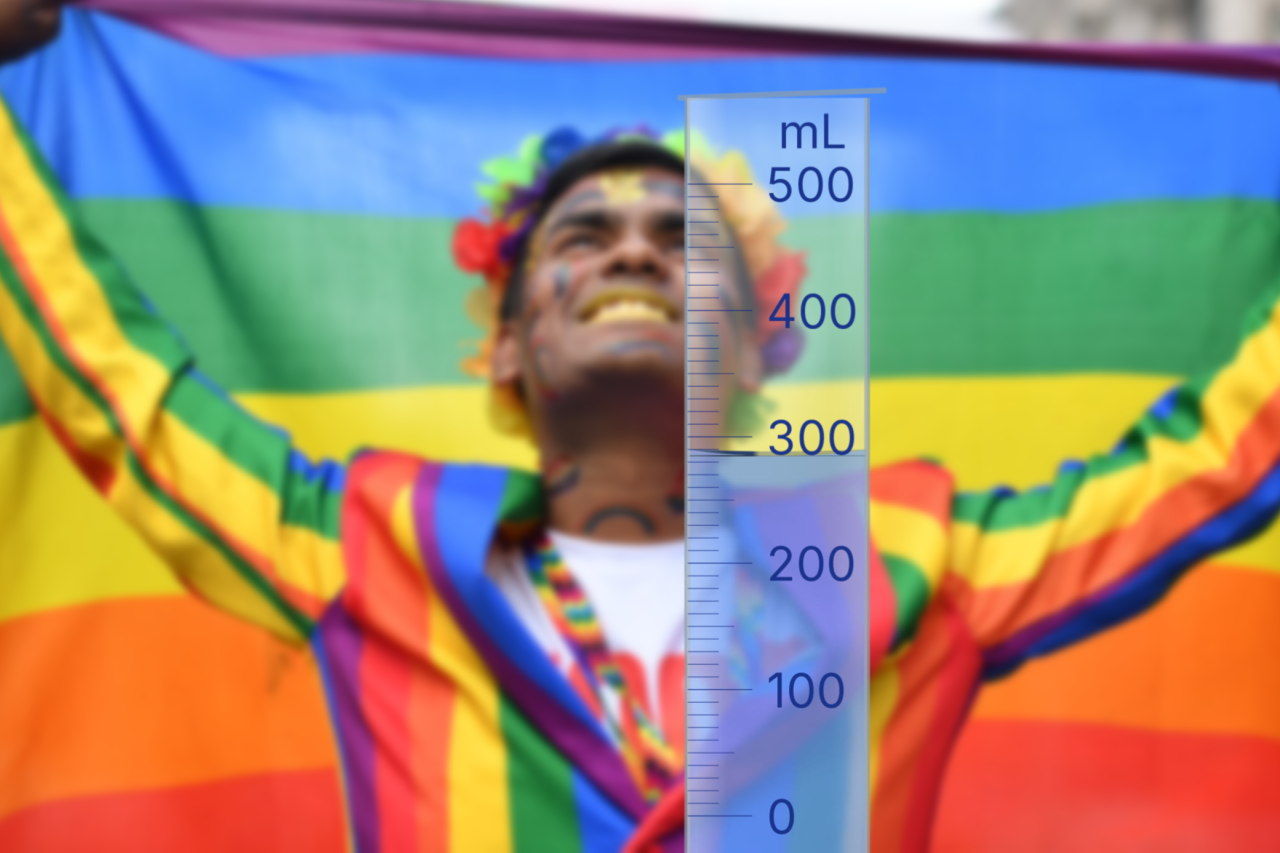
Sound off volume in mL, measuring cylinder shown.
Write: 285 mL
